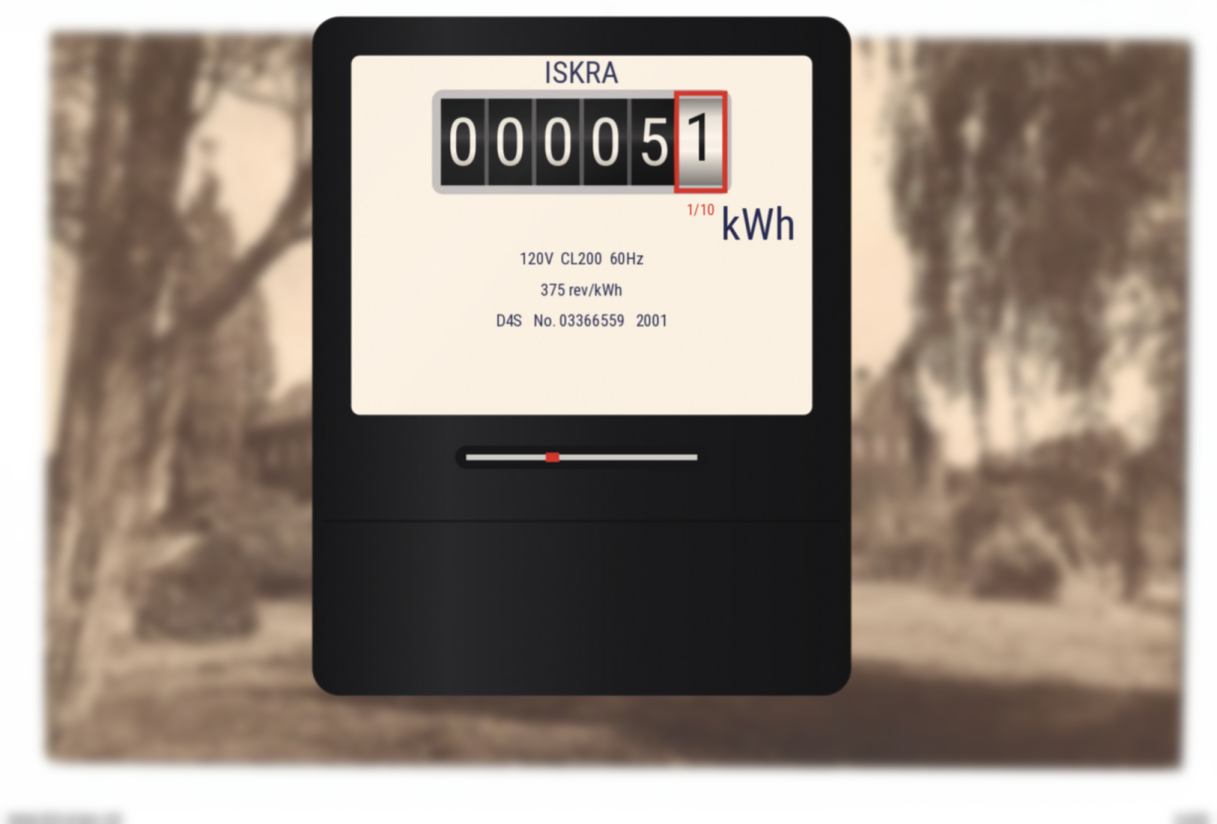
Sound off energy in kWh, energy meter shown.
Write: 5.1 kWh
